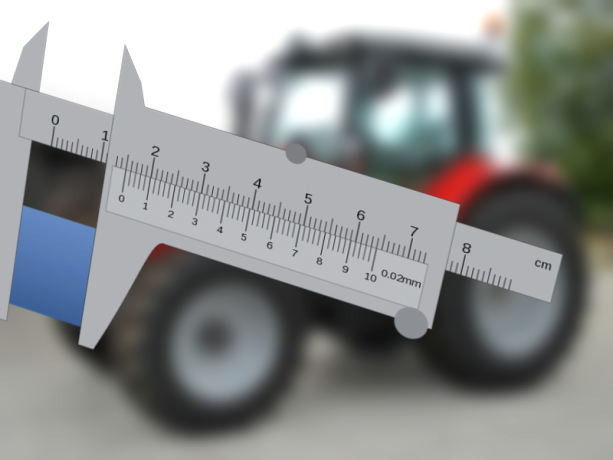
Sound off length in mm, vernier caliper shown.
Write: 15.0 mm
